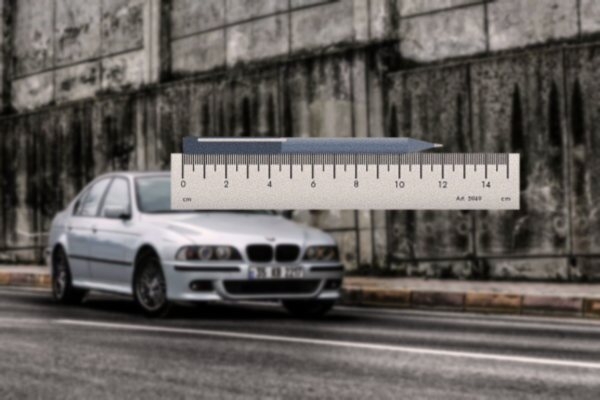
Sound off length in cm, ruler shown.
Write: 12 cm
